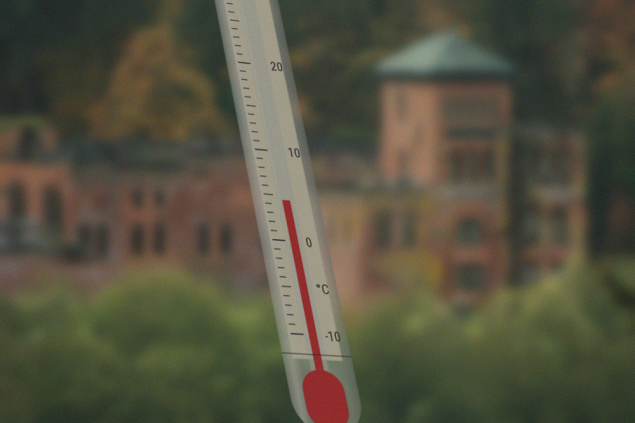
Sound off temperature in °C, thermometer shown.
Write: 4.5 °C
